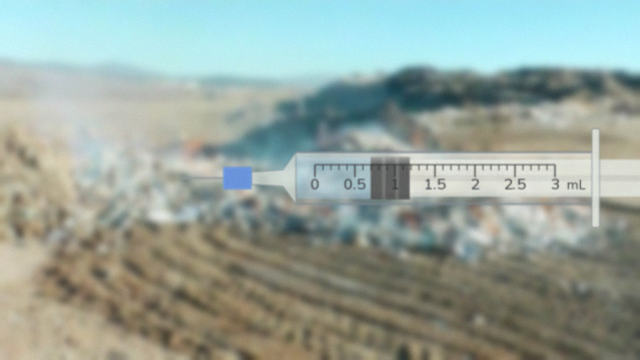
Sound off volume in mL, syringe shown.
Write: 0.7 mL
